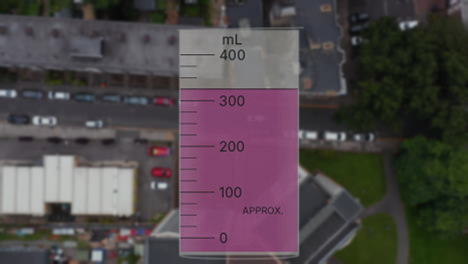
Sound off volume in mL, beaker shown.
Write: 325 mL
